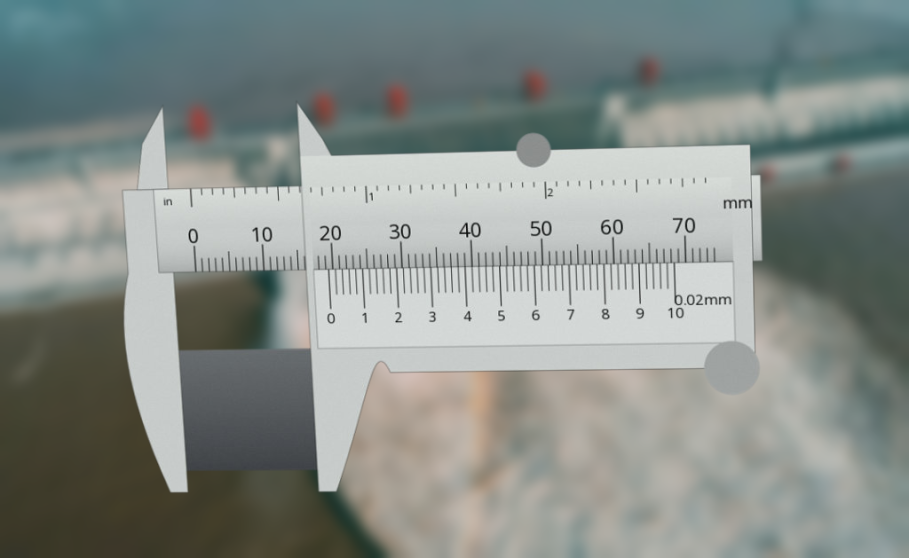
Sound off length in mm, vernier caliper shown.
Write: 19.4 mm
